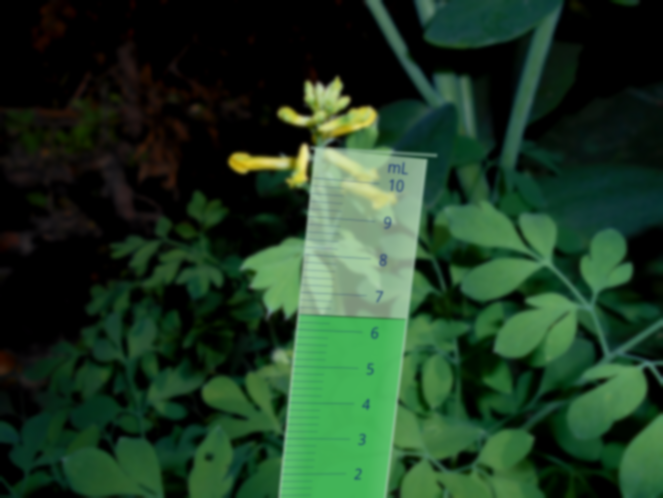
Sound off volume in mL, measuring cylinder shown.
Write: 6.4 mL
